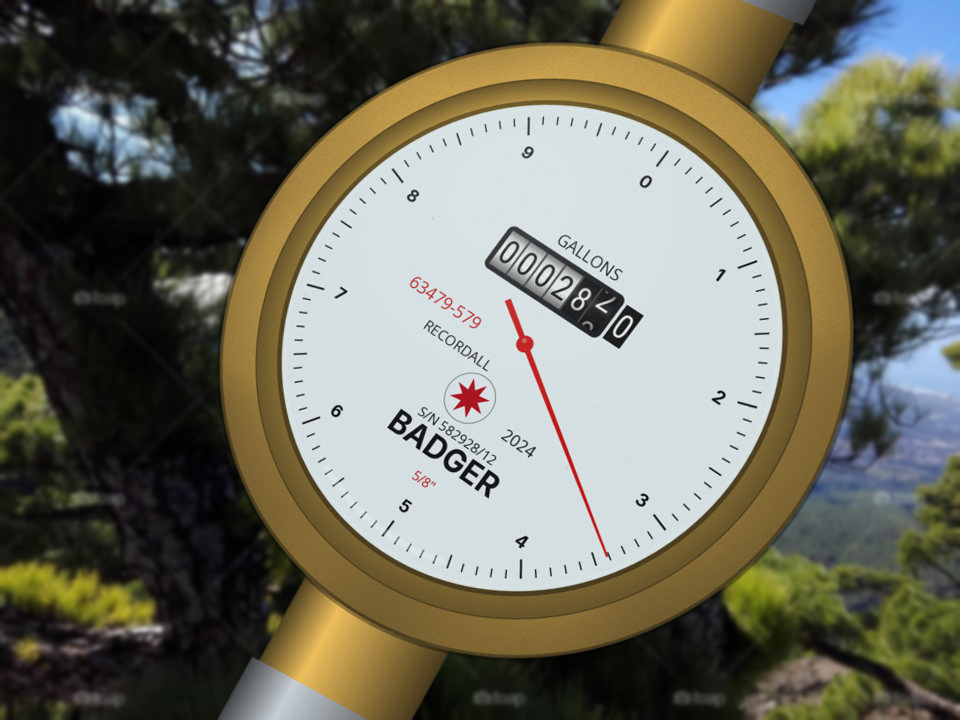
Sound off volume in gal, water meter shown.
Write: 2823.4 gal
